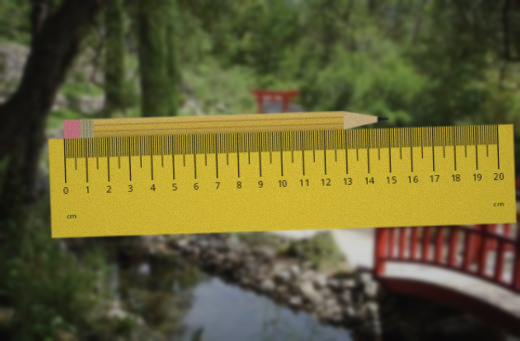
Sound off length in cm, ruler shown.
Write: 15 cm
